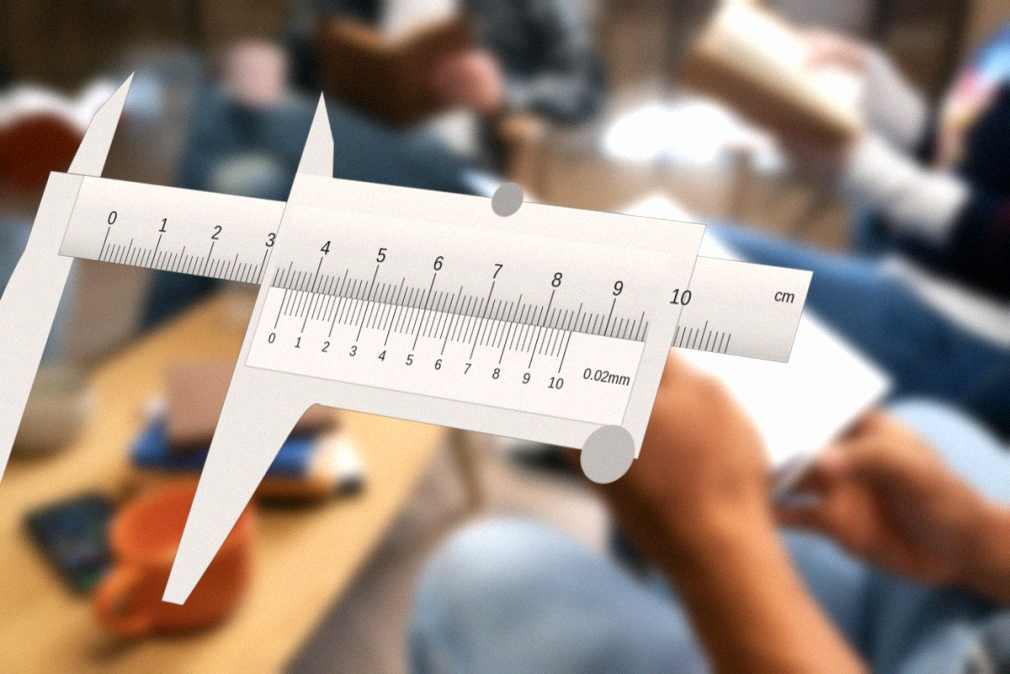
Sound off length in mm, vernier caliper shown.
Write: 35.6 mm
